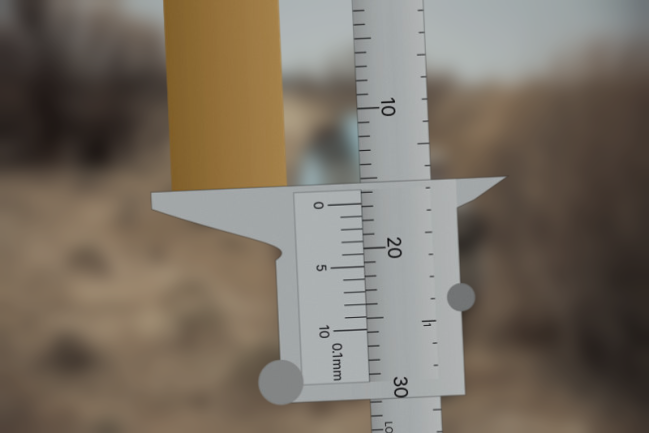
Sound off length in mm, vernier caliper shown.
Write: 16.8 mm
